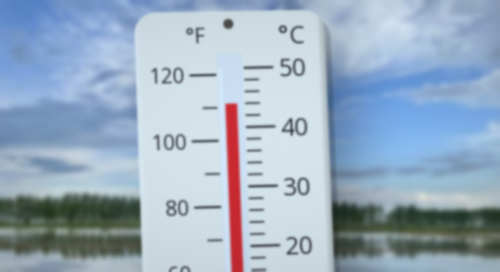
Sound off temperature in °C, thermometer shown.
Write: 44 °C
